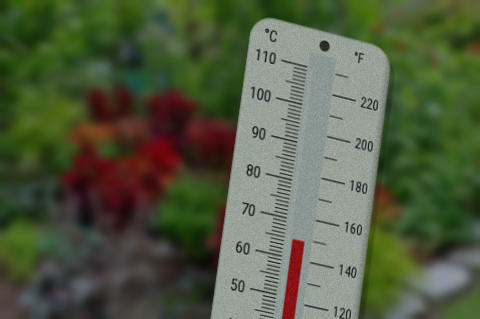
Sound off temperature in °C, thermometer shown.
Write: 65 °C
